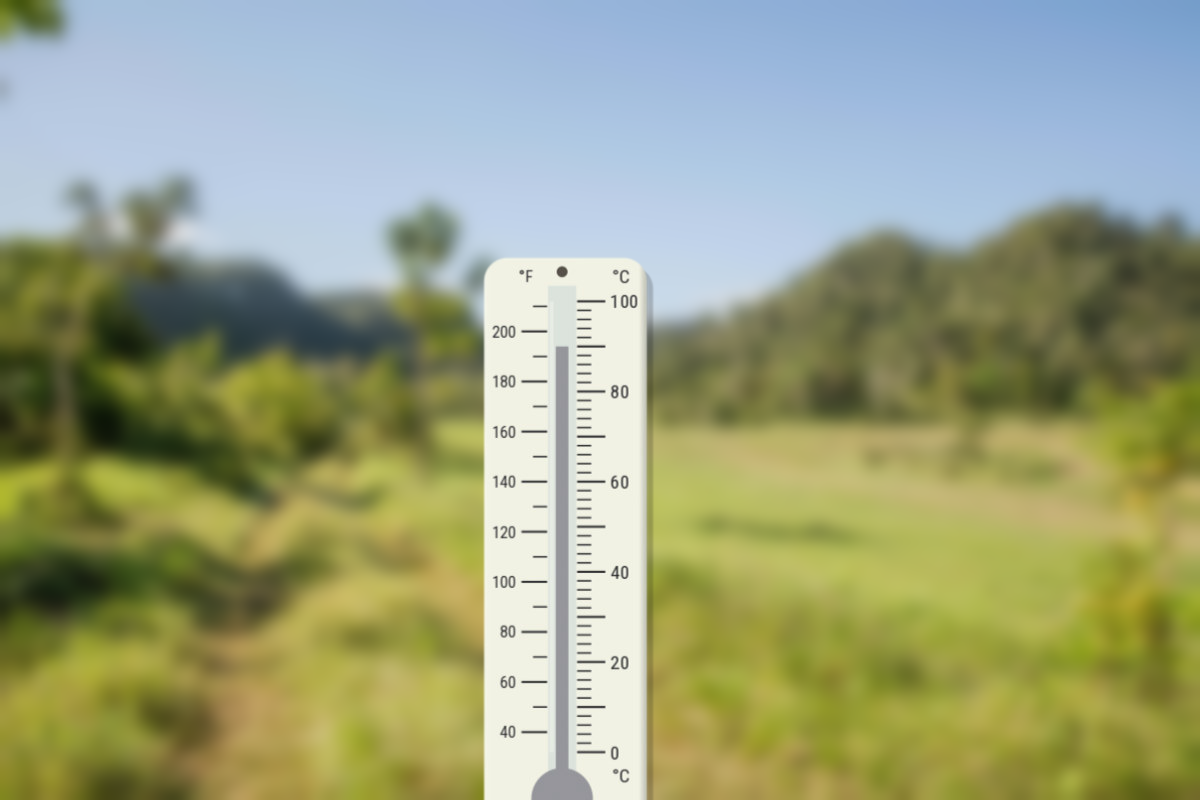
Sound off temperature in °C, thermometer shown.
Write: 90 °C
